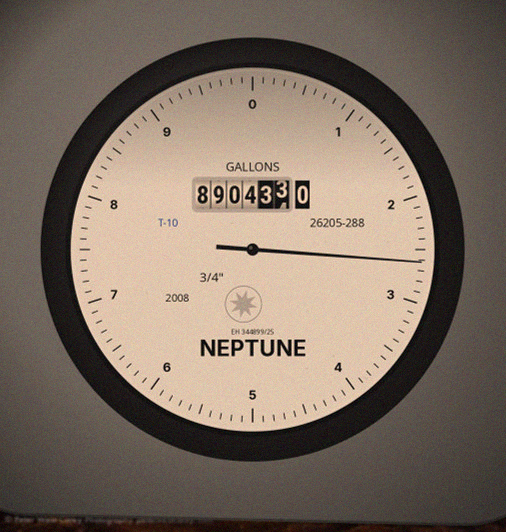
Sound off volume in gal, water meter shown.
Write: 8904332.6 gal
